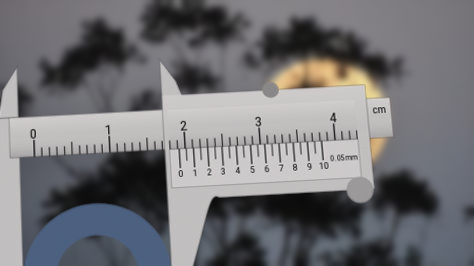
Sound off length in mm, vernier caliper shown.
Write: 19.2 mm
